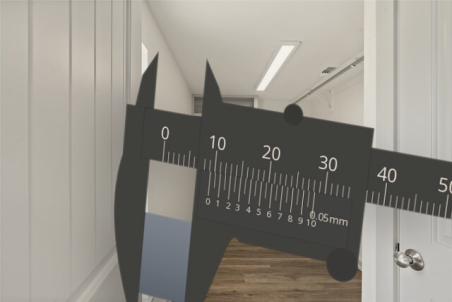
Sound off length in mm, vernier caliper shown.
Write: 9.2 mm
